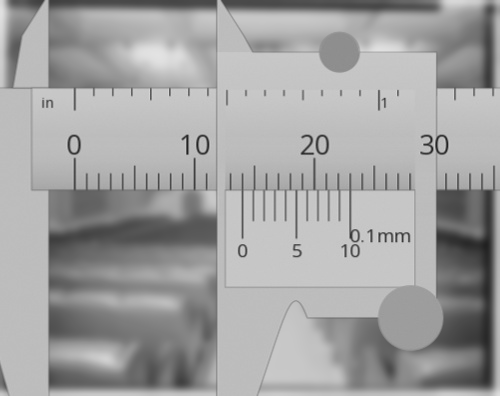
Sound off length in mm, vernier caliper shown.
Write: 14.0 mm
